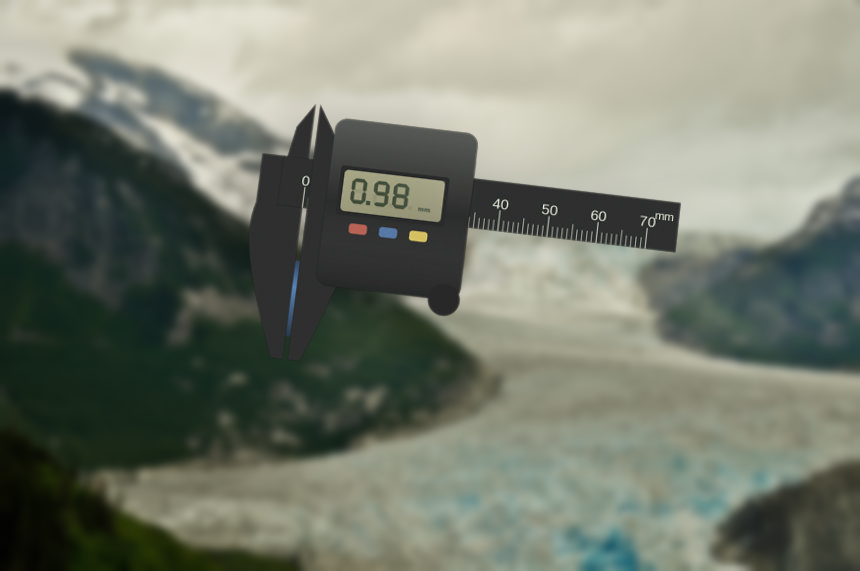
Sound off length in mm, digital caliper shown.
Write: 0.98 mm
